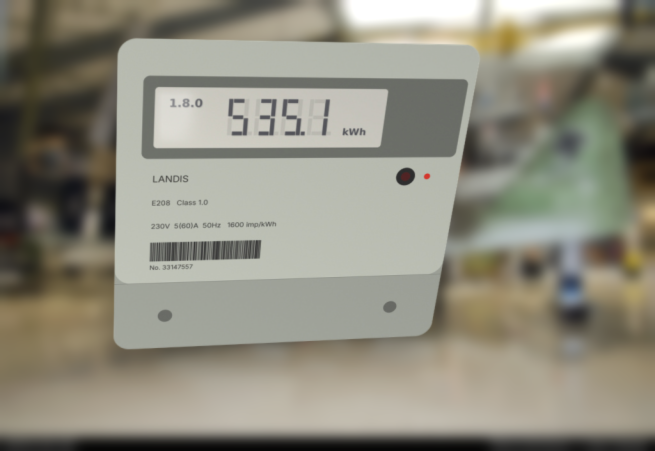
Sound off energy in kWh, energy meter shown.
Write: 535.1 kWh
